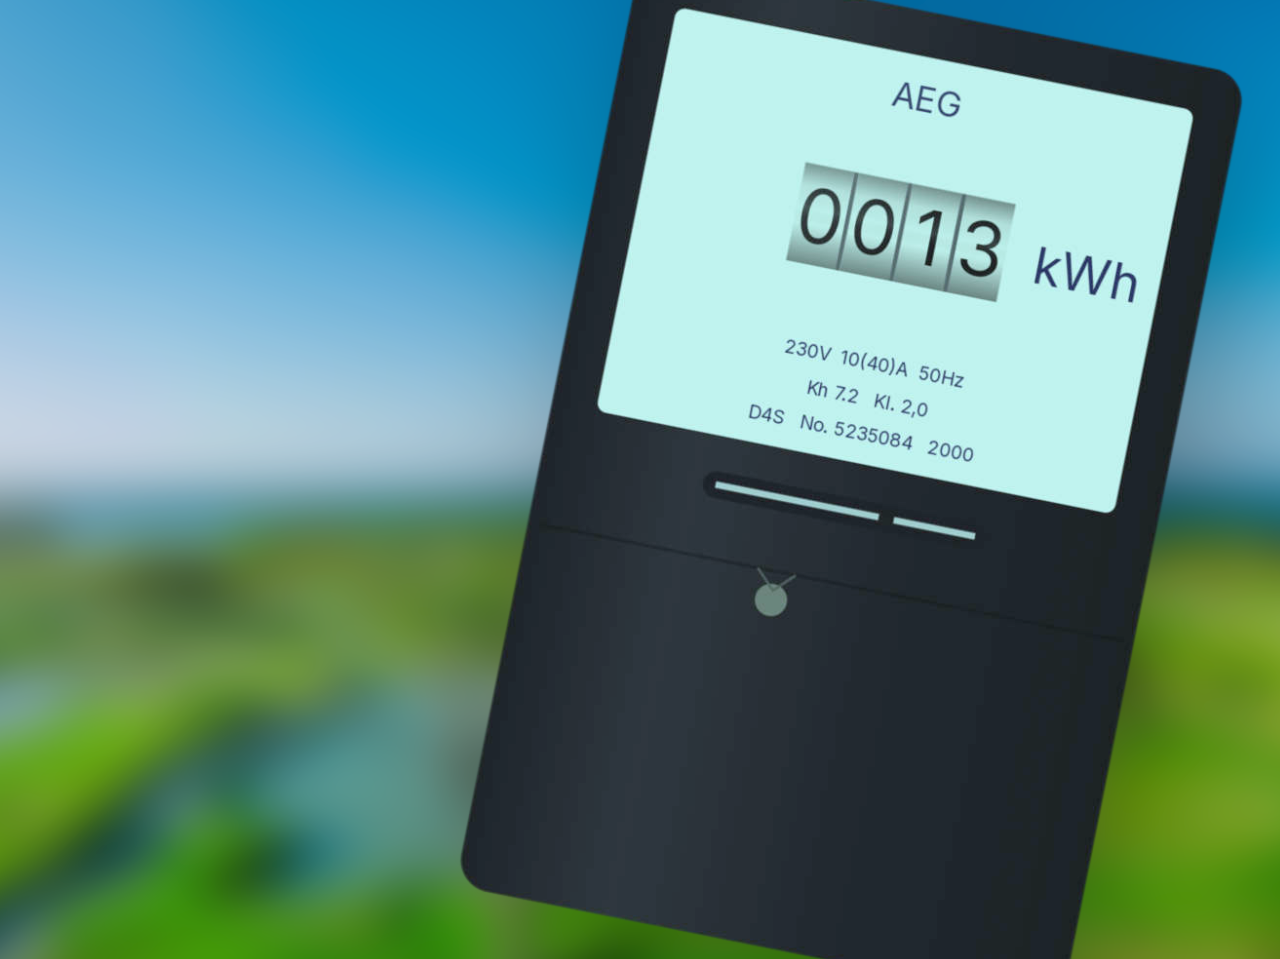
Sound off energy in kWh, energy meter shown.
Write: 13 kWh
